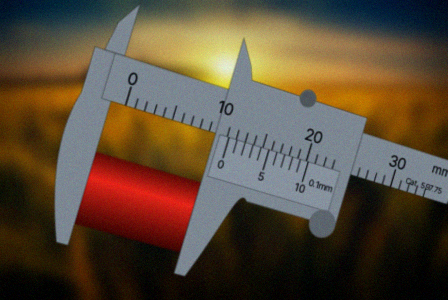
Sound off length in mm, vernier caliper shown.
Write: 11.2 mm
